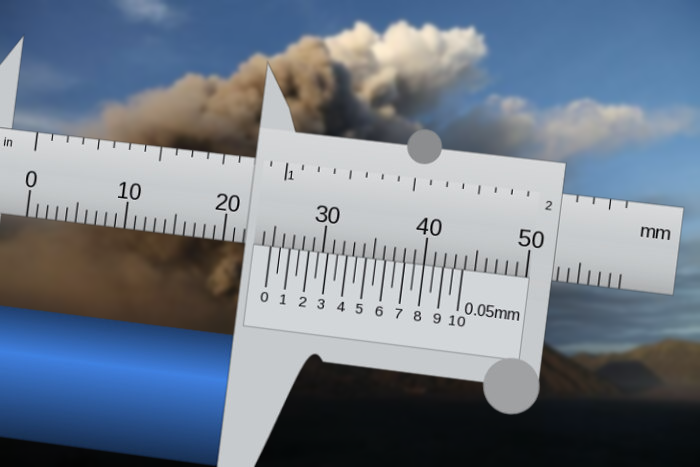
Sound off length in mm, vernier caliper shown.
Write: 24.8 mm
